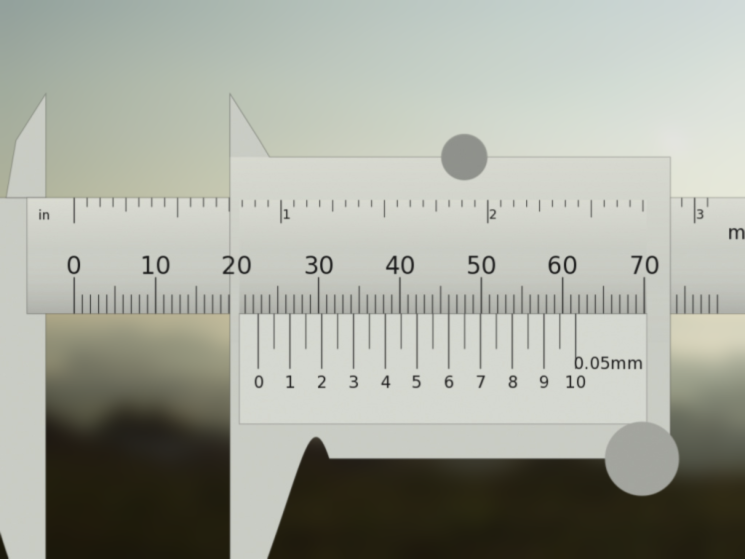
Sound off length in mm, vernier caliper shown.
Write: 22.6 mm
